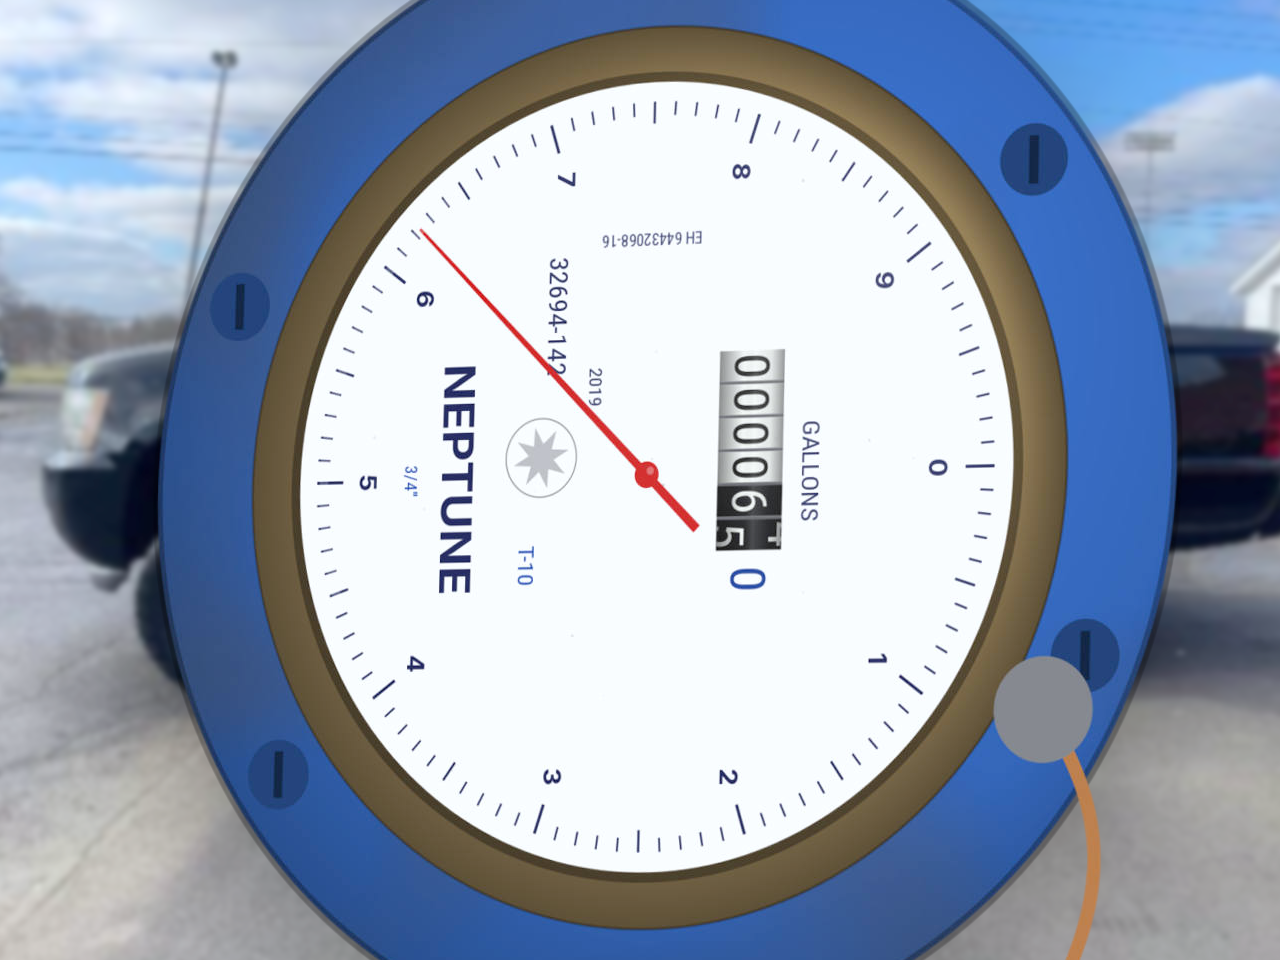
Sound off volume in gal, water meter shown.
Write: 646.2 gal
